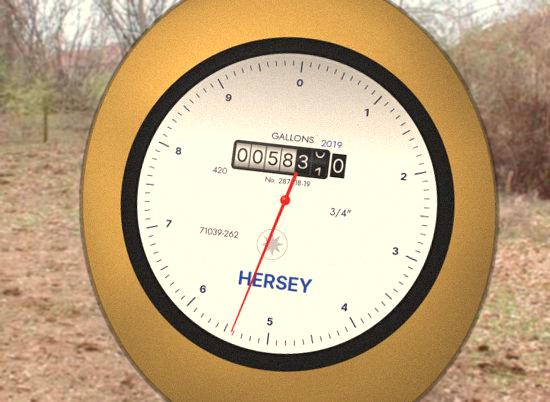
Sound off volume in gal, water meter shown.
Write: 58305.4 gal
